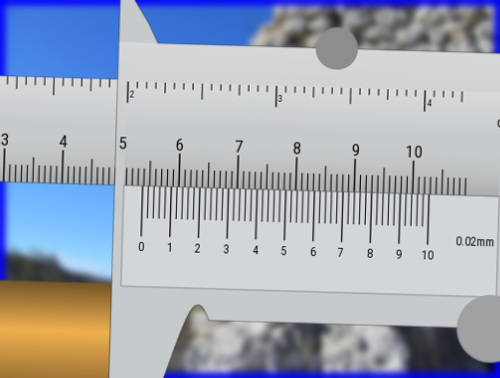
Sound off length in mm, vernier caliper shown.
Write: 53.8 mm
